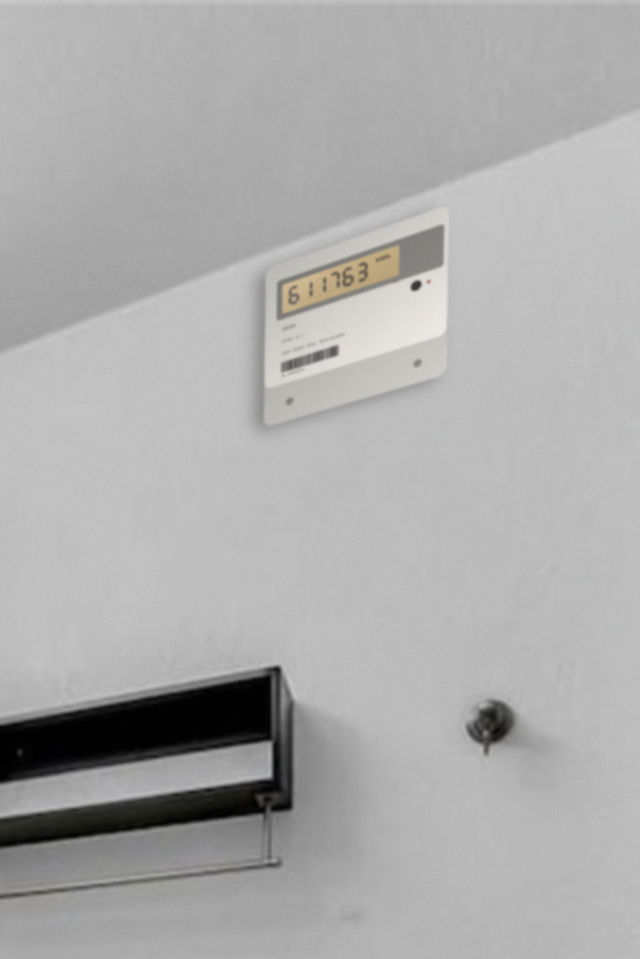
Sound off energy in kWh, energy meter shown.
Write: 611763 kWh
